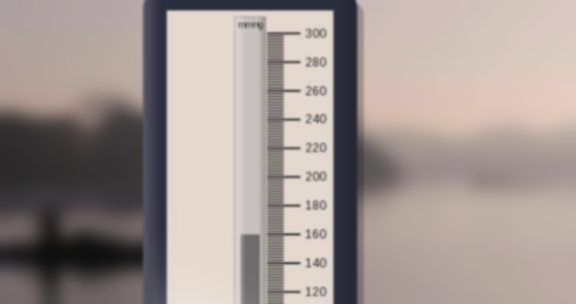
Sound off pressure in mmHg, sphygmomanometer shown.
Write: 160 mmHg
